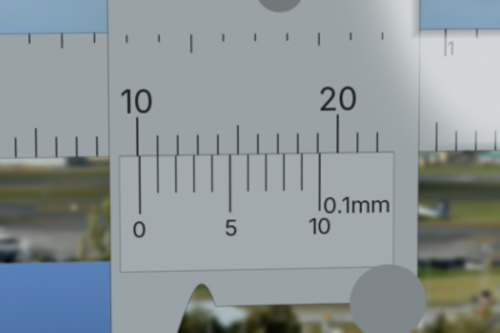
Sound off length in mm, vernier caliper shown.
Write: 10.1 mm
